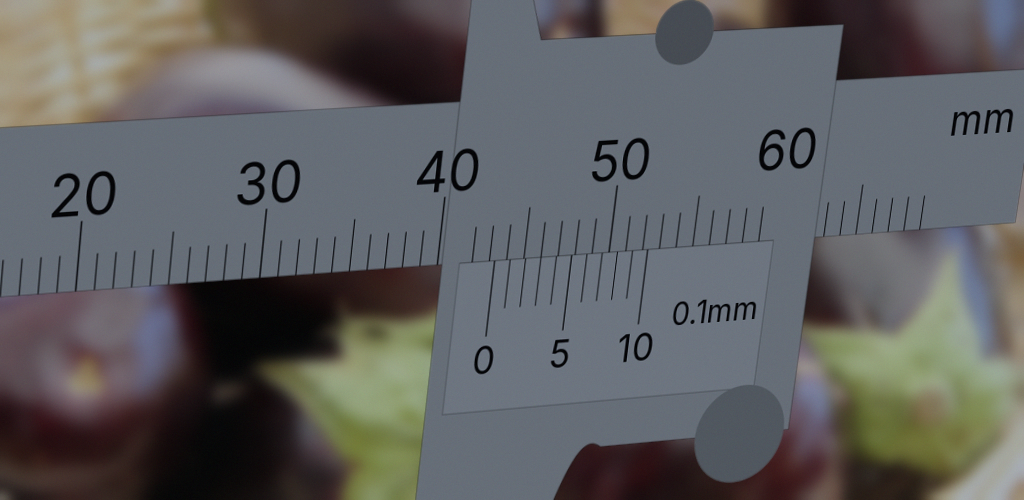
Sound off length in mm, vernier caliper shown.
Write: 43.3 mm
